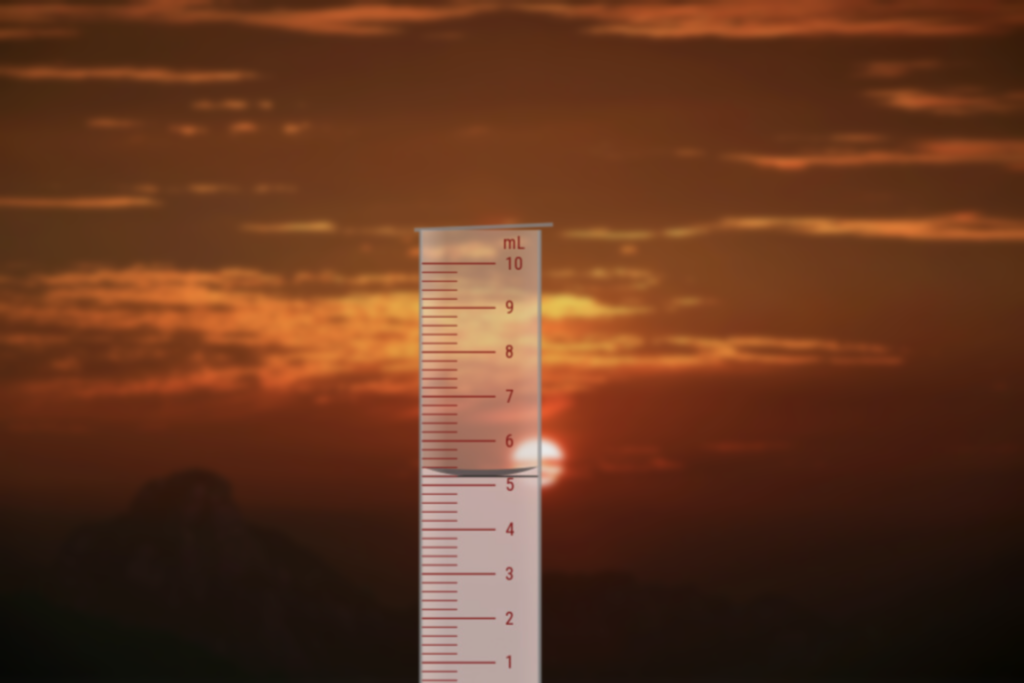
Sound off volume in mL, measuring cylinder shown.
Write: 5.2 mL
